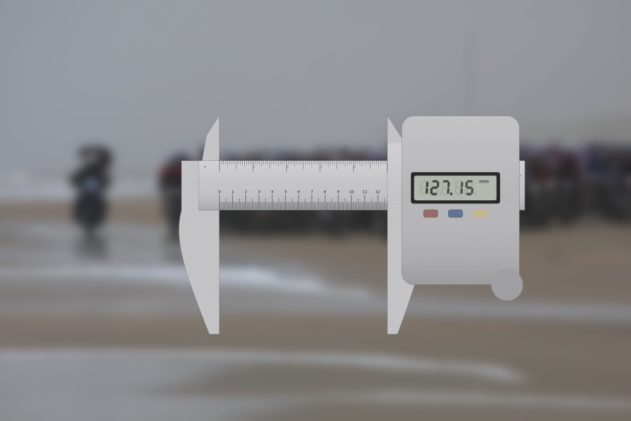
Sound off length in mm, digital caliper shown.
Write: 127.15 mm
